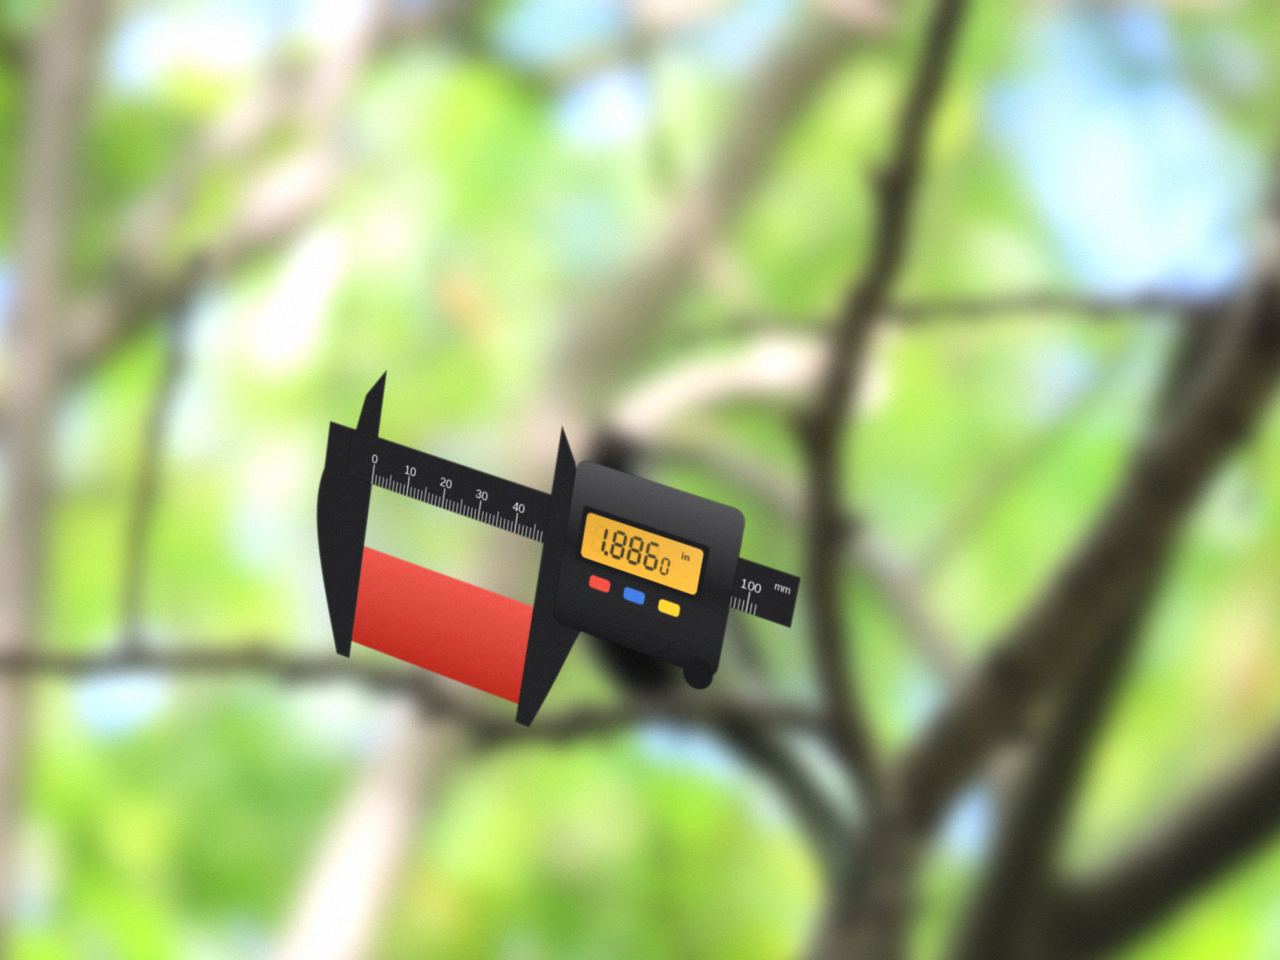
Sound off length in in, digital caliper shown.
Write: 1.8860 in
